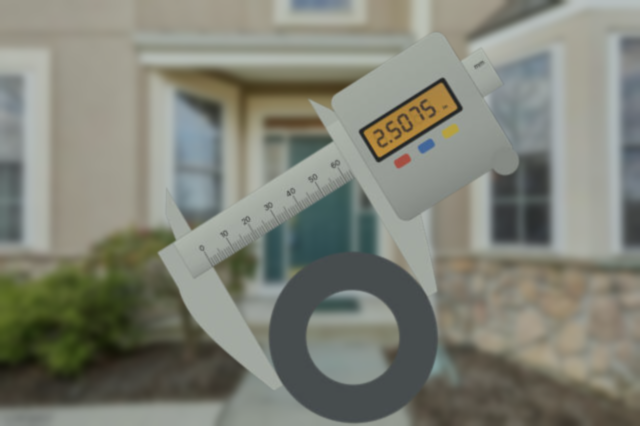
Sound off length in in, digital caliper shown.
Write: 2.5075 in
